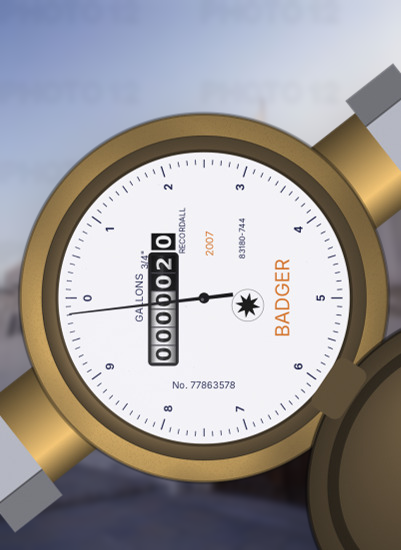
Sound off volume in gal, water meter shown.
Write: 19.8 gal
